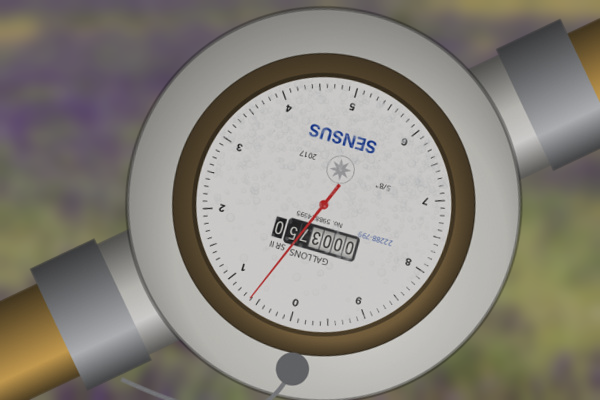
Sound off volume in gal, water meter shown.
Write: 3750.6 gal
